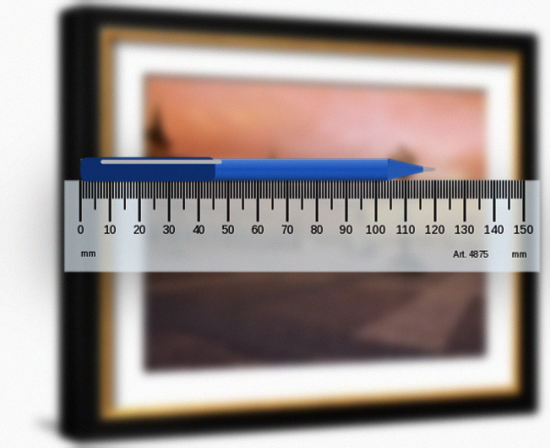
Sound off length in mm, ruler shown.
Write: 120 mm
